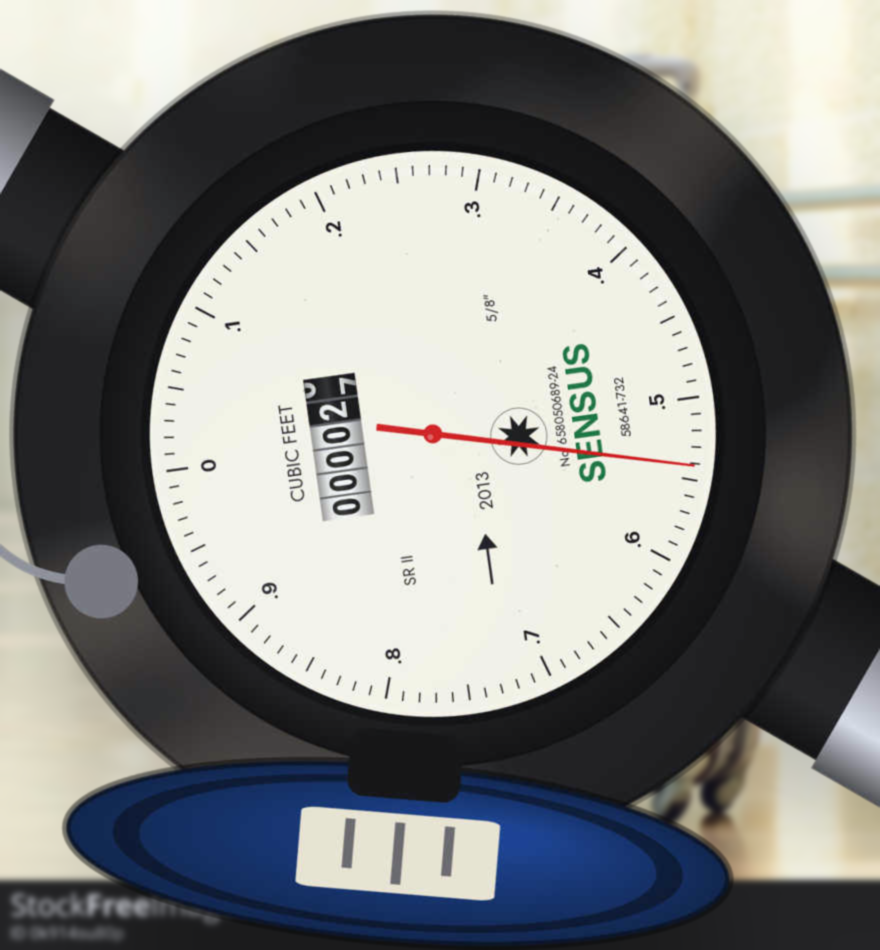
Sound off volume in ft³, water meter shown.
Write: 26.54 ft³
